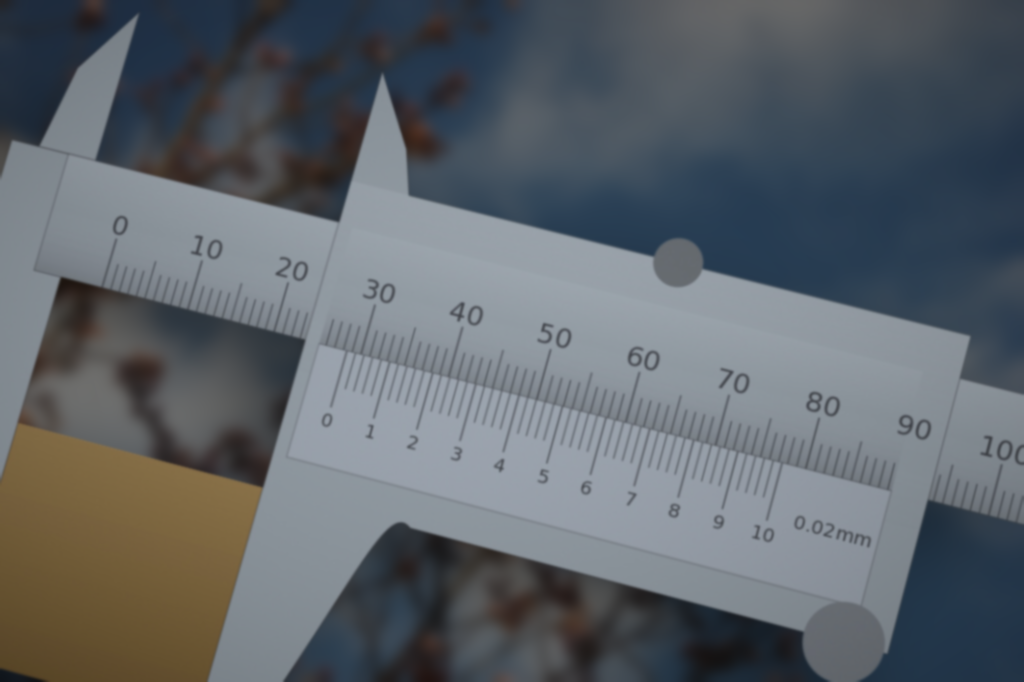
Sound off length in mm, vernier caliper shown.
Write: 28.4 mm
